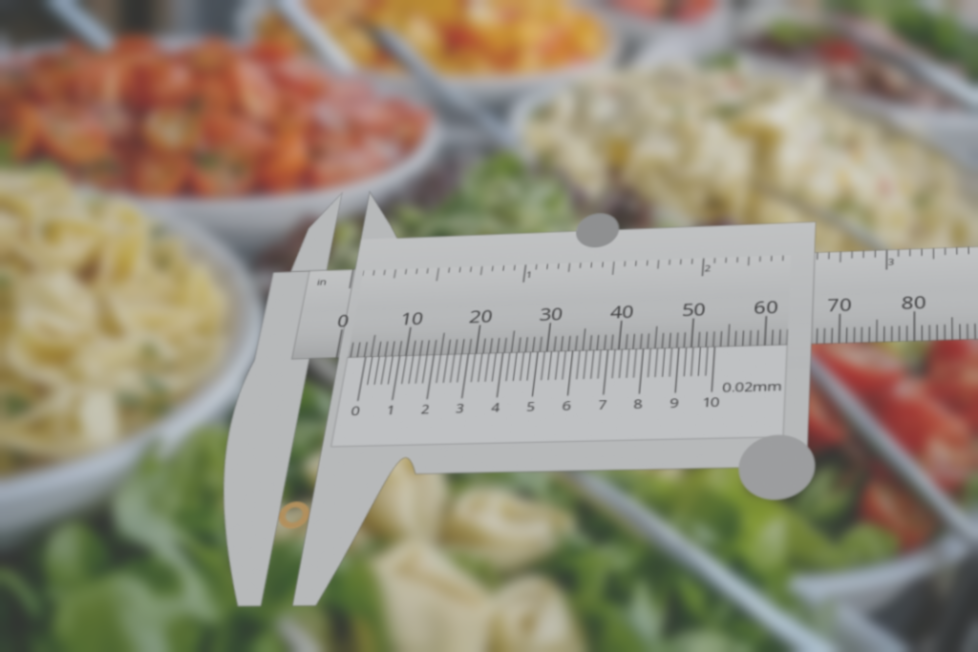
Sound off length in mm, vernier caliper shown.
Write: 4.2 mm
